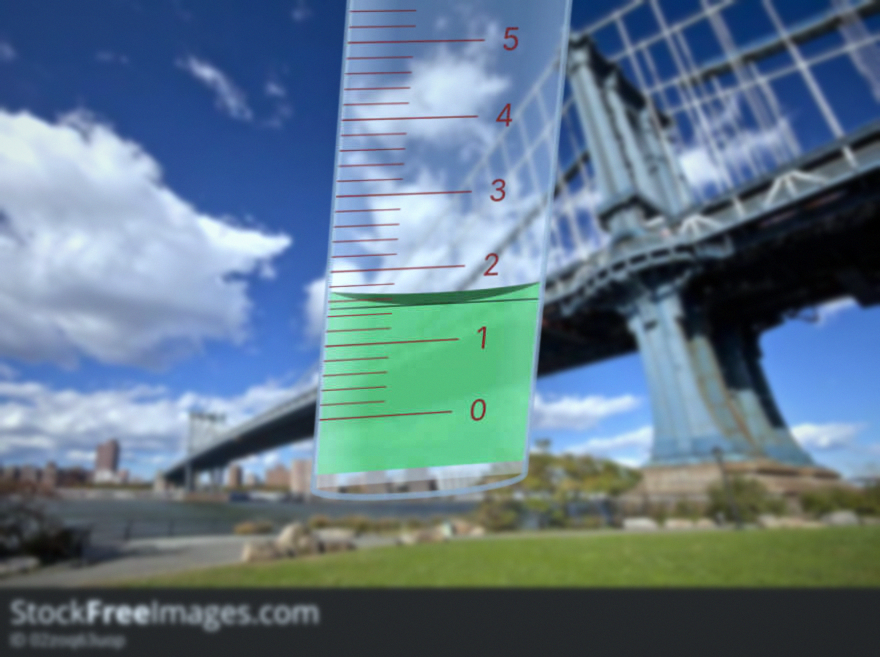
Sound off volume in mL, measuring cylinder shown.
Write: 1.5 mL
